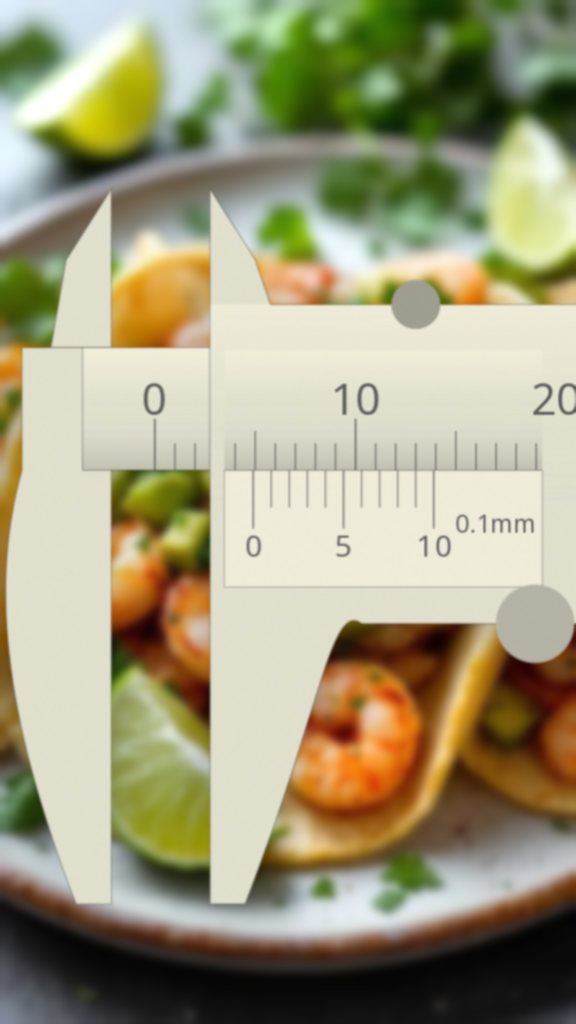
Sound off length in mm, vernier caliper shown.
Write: 4.9 mm
